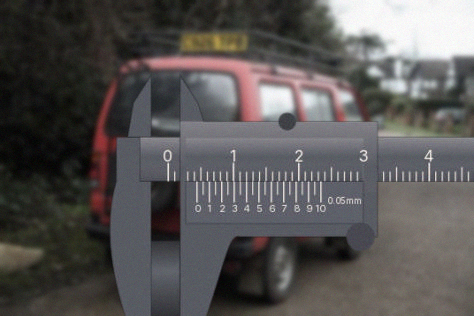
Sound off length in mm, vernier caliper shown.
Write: 4.4 mm
